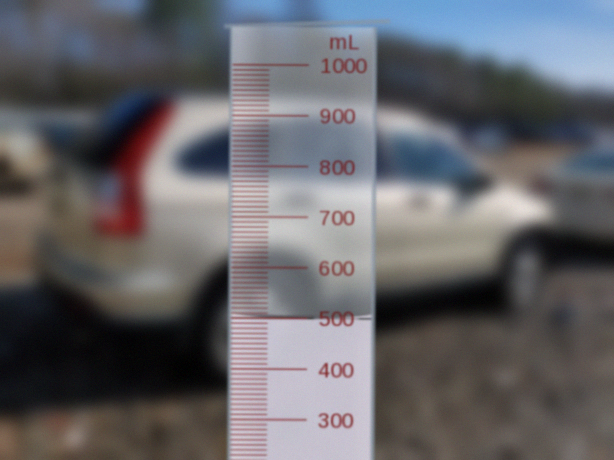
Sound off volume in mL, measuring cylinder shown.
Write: 500 mL
